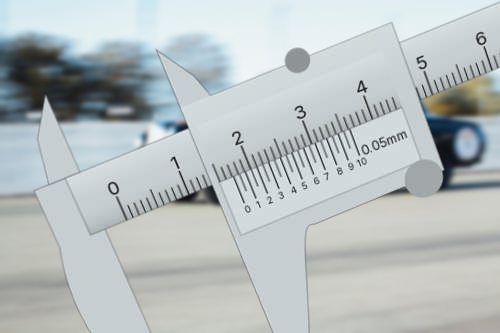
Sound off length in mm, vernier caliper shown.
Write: 17.2 mm
